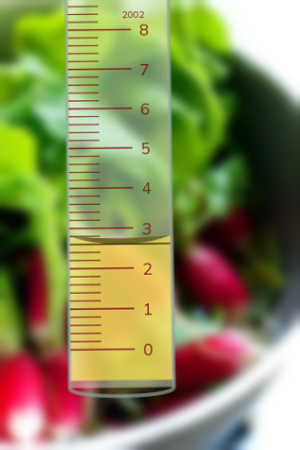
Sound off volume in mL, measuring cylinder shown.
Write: 2.6 mL
